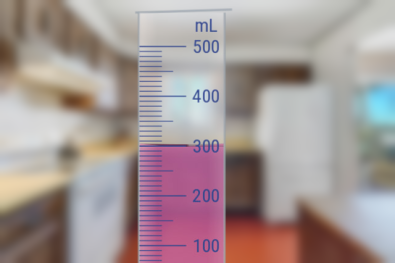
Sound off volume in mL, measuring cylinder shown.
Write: 300 mL
